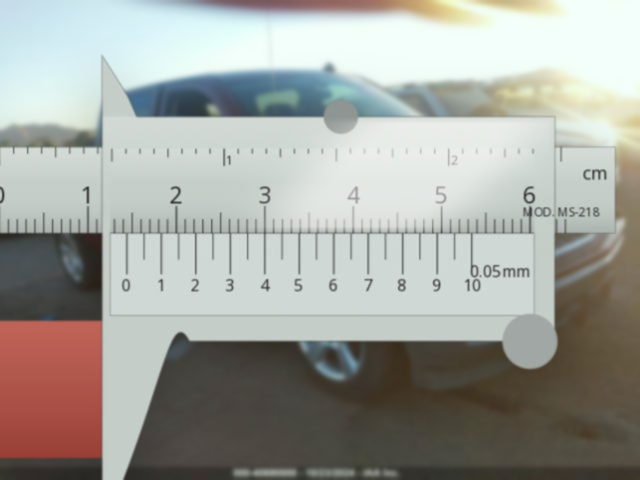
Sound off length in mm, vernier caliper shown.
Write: 14.4 mm
